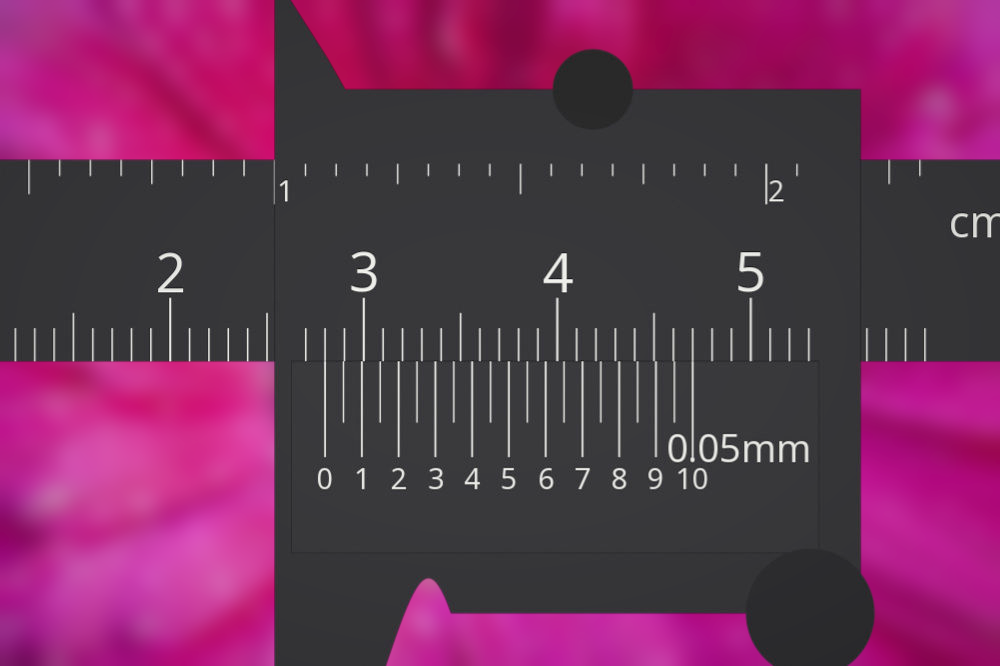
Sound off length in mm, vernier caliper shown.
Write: 28.0 mm
